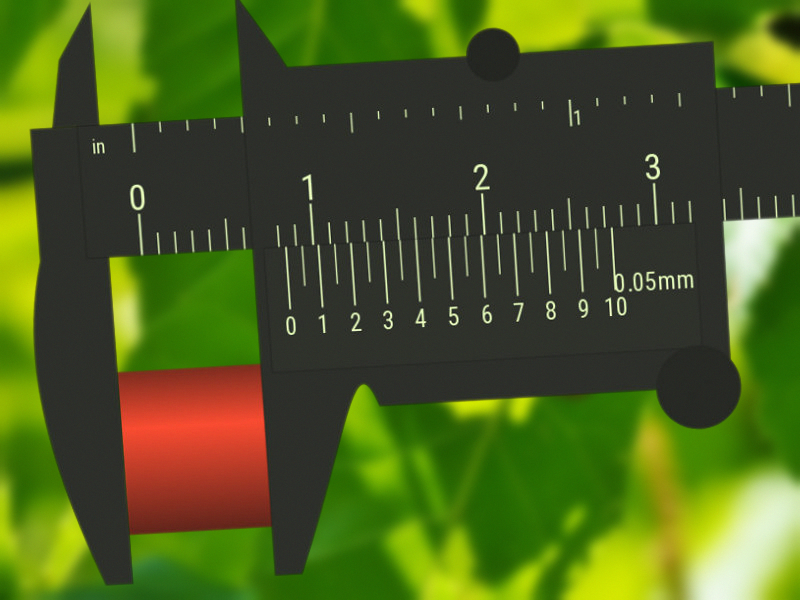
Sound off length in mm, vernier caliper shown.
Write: 8.4 mm
